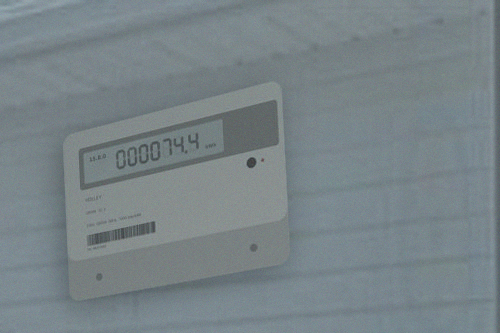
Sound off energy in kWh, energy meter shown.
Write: 74.4 kWh
